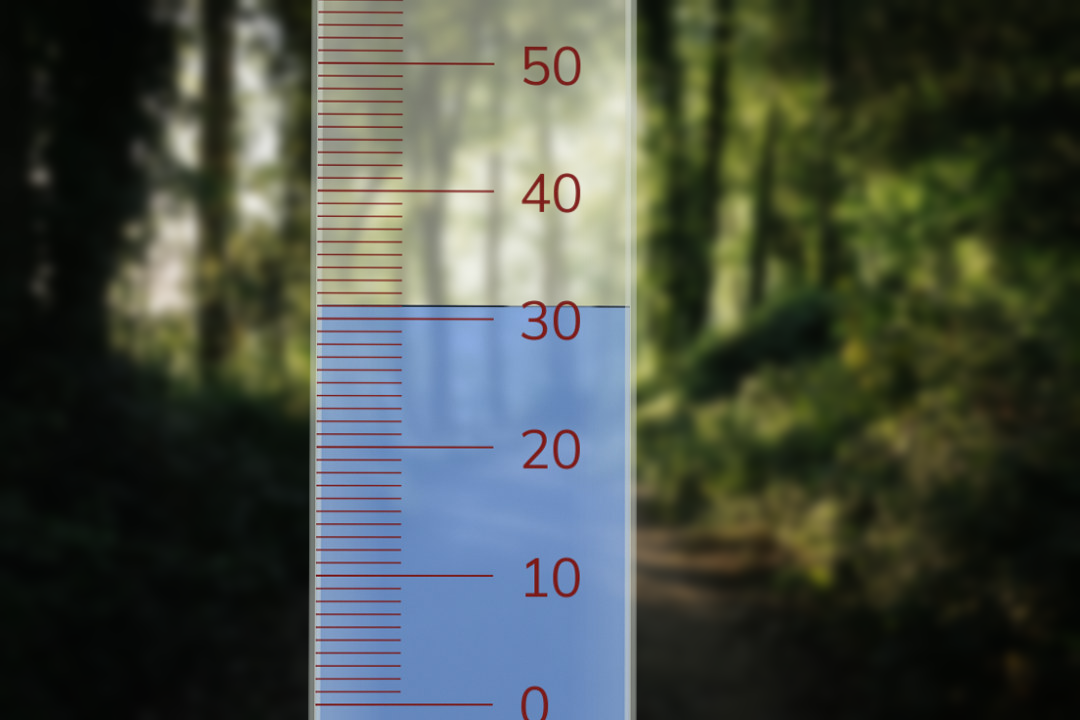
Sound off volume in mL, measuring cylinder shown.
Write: 31 mL
